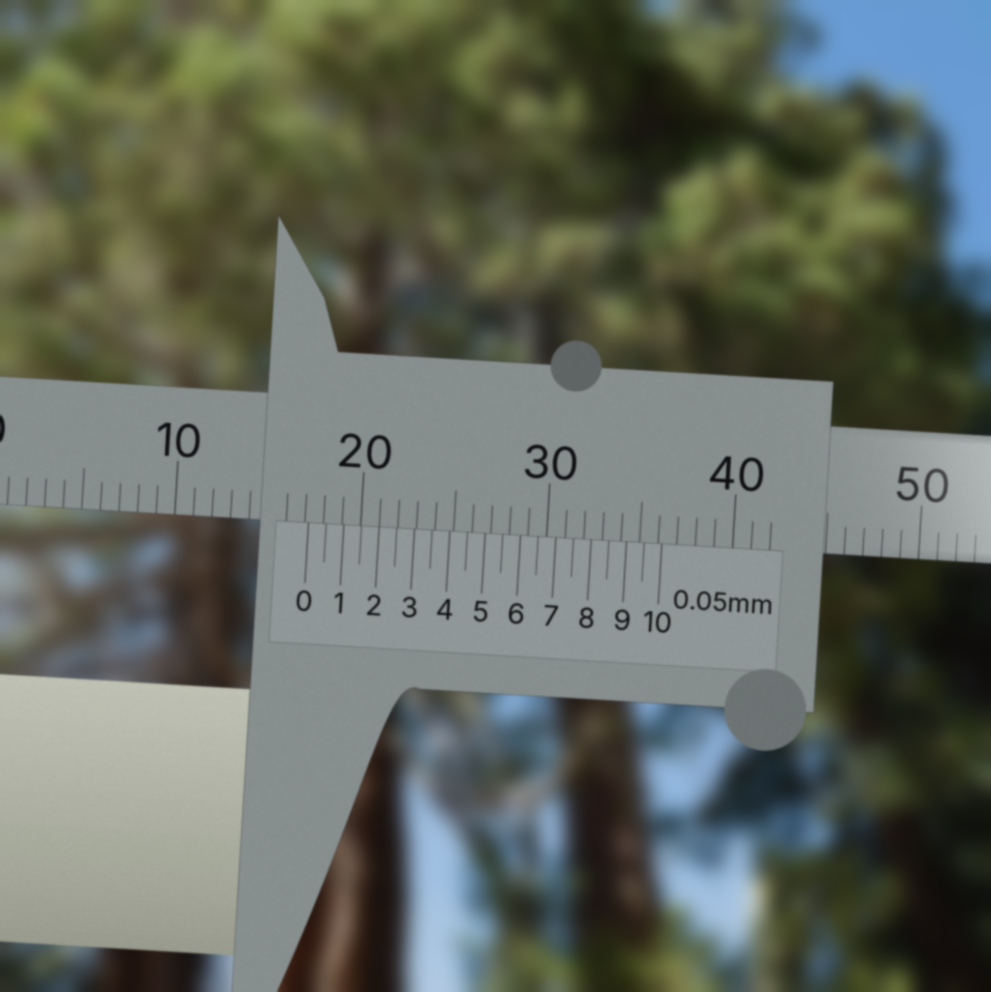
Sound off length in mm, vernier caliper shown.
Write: 17.2 mm
